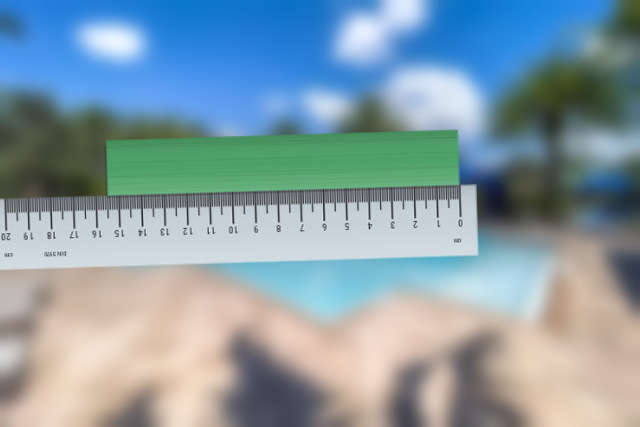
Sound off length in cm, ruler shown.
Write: 15.5 cm
